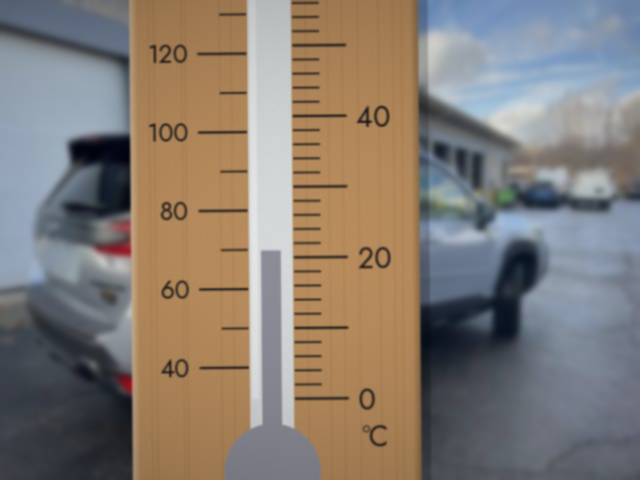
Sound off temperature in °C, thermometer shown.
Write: 21 °C
